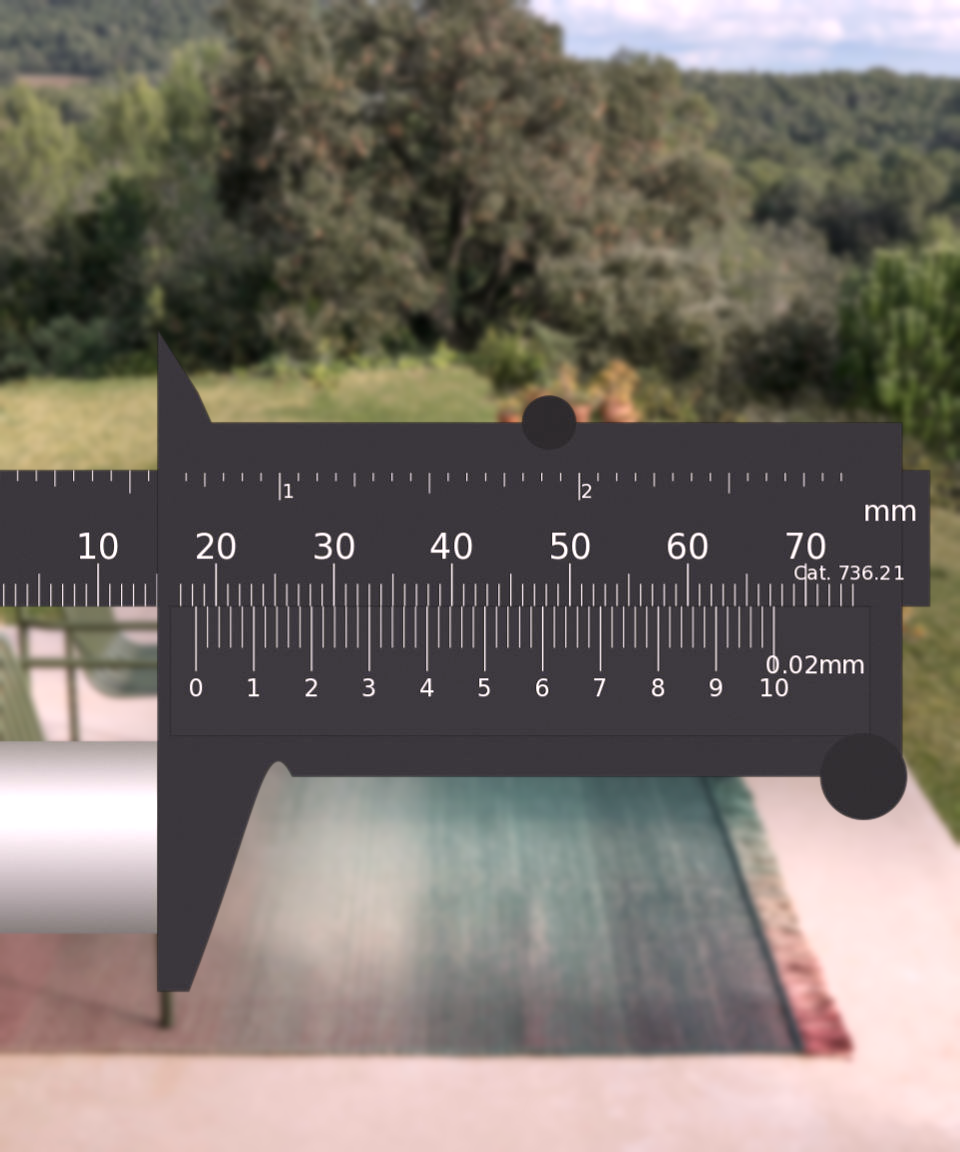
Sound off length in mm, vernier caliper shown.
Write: 18.3 mm
